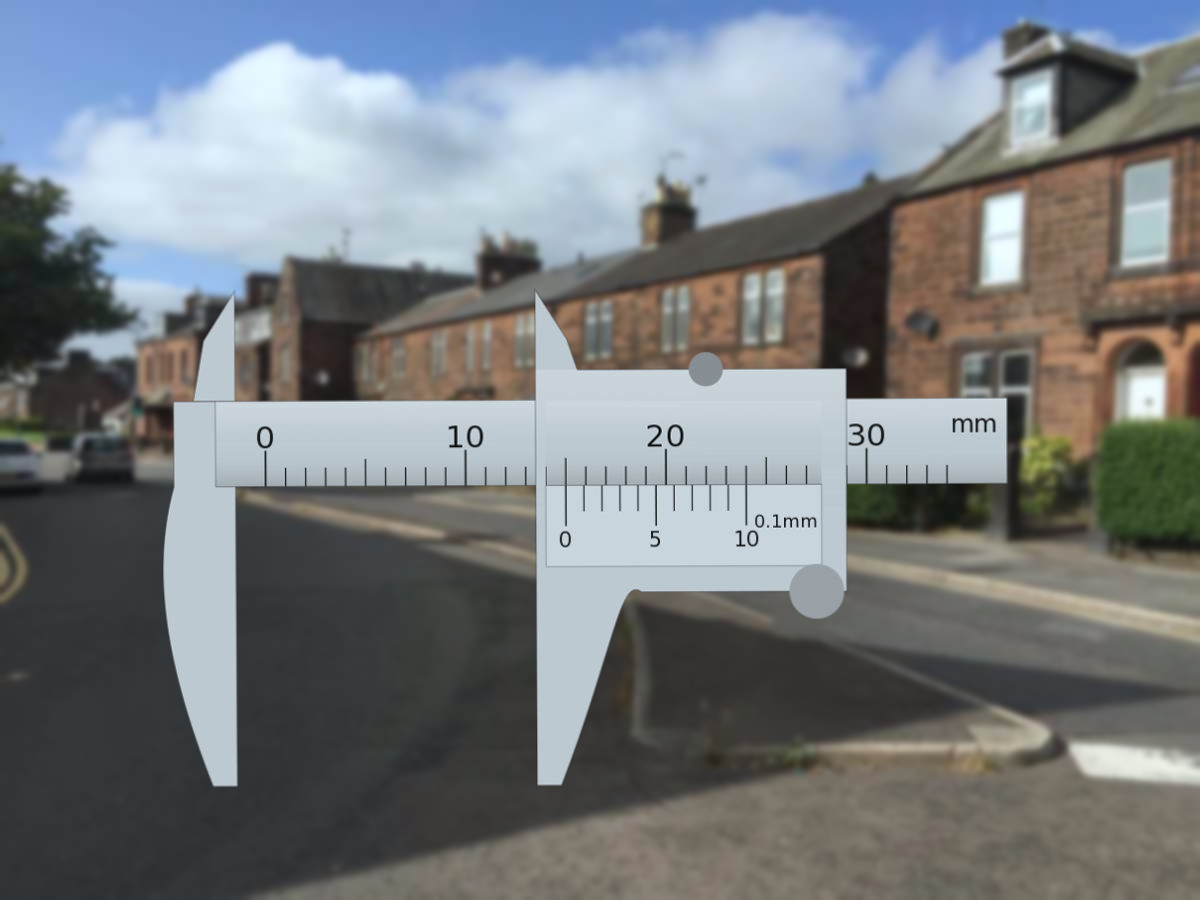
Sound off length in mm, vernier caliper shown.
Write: 15.0 mm
